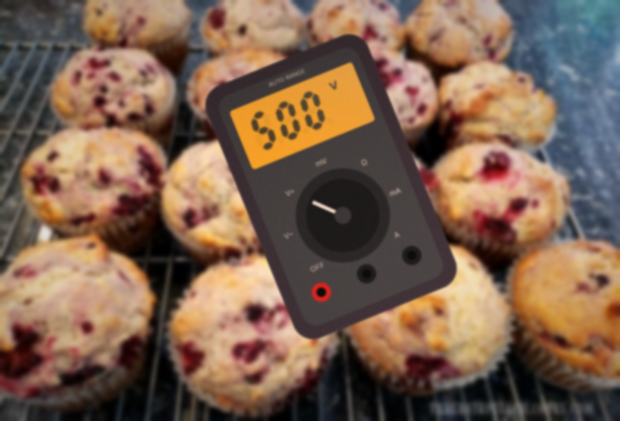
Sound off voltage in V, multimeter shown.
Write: 500 V
